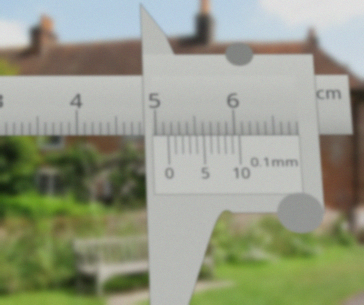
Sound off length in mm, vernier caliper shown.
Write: 51.6 mm
